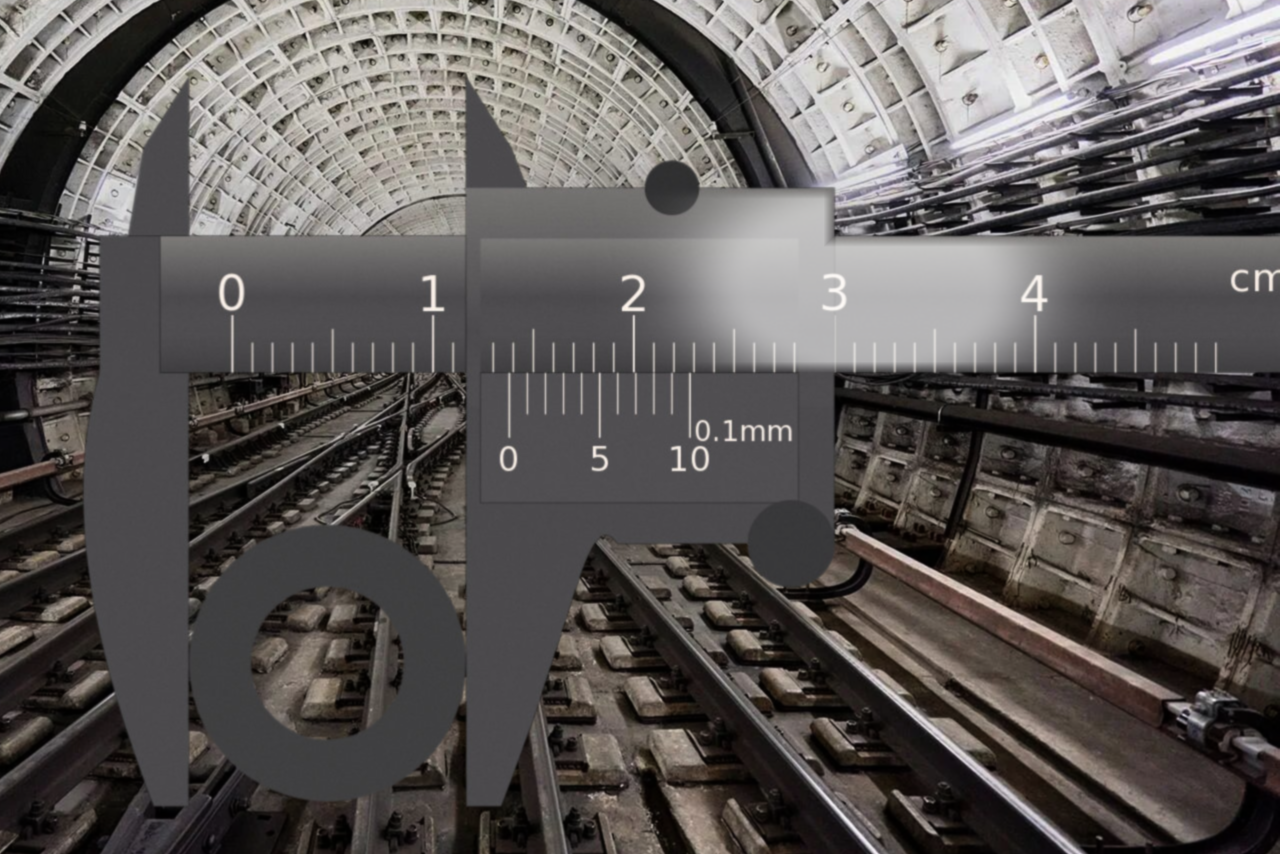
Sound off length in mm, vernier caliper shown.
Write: 13.8 mm
